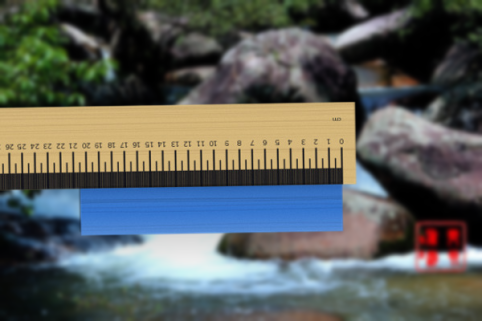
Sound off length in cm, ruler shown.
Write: 20.5 cm
